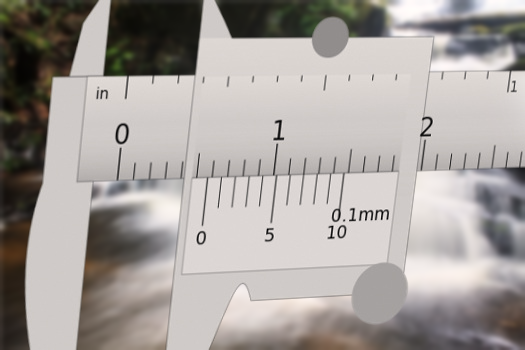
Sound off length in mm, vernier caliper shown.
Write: 5.7 mm
